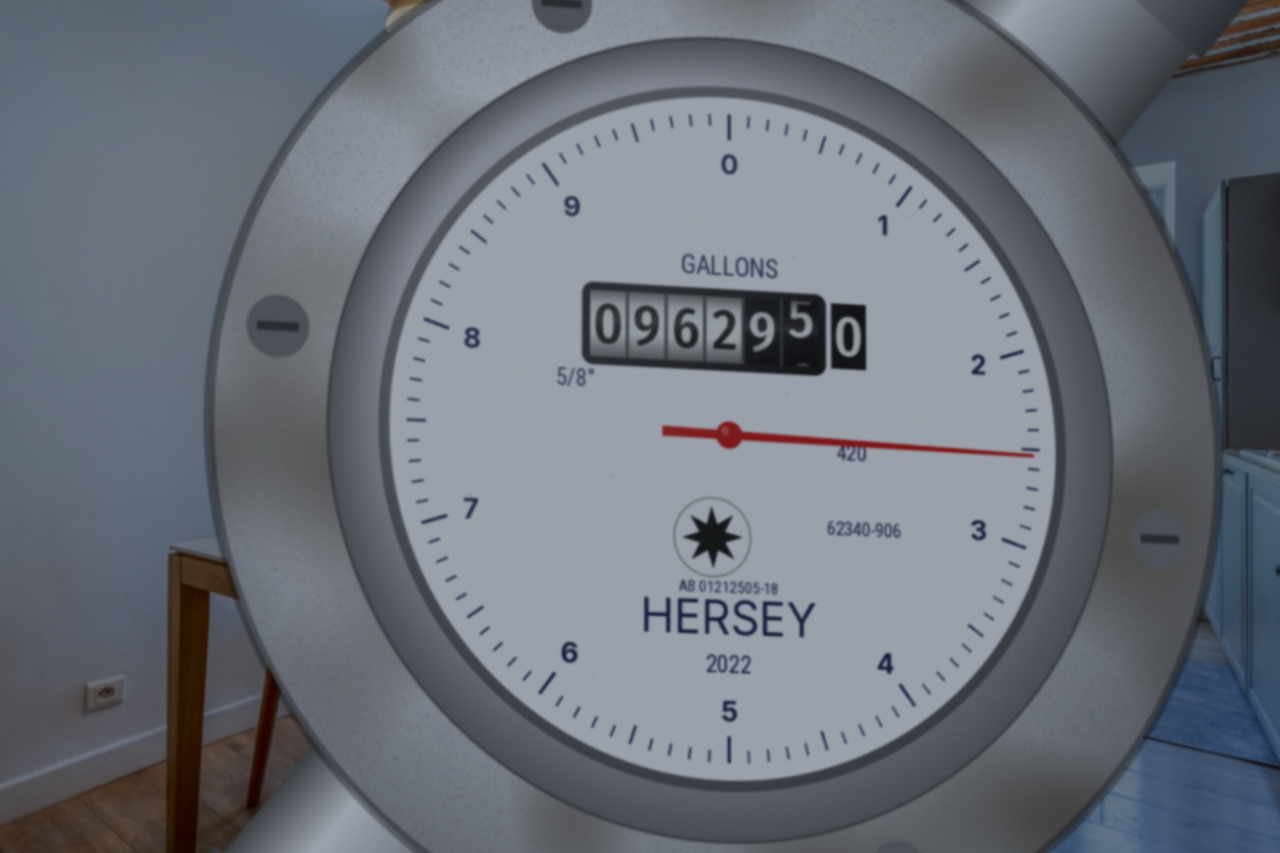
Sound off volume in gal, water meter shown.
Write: 962952.5 gal
